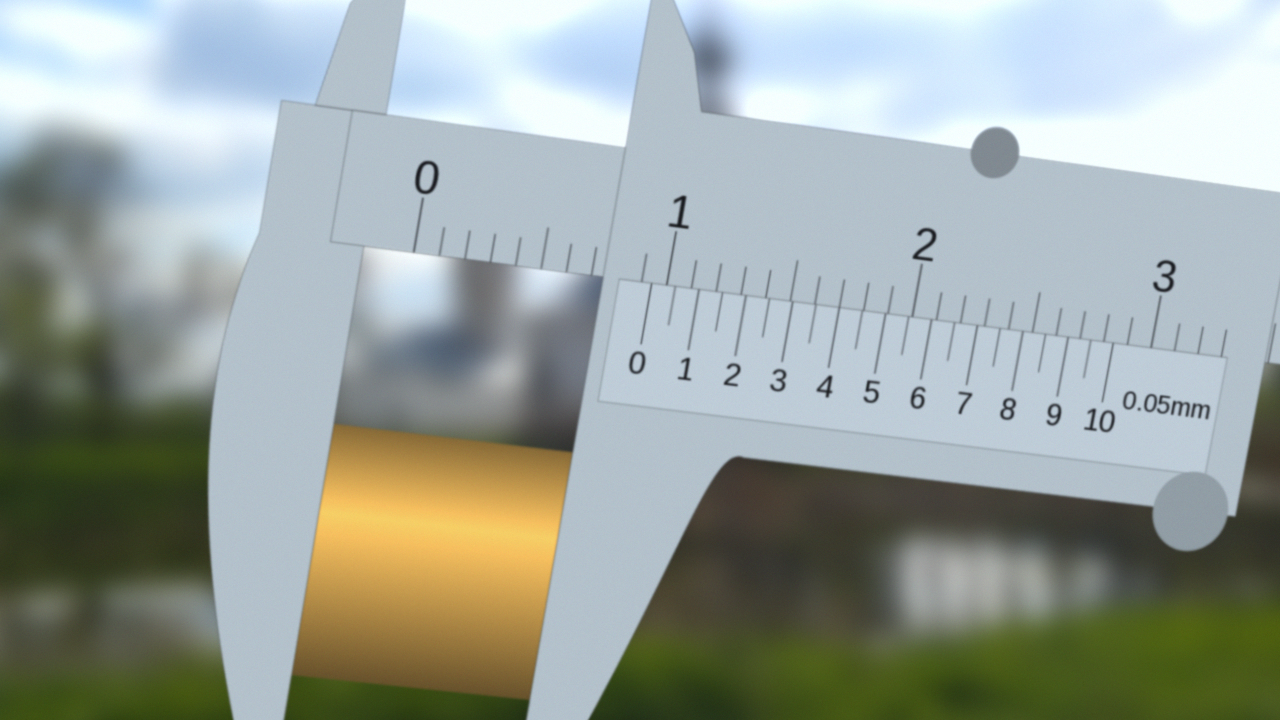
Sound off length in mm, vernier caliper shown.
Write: 9.4 mm
